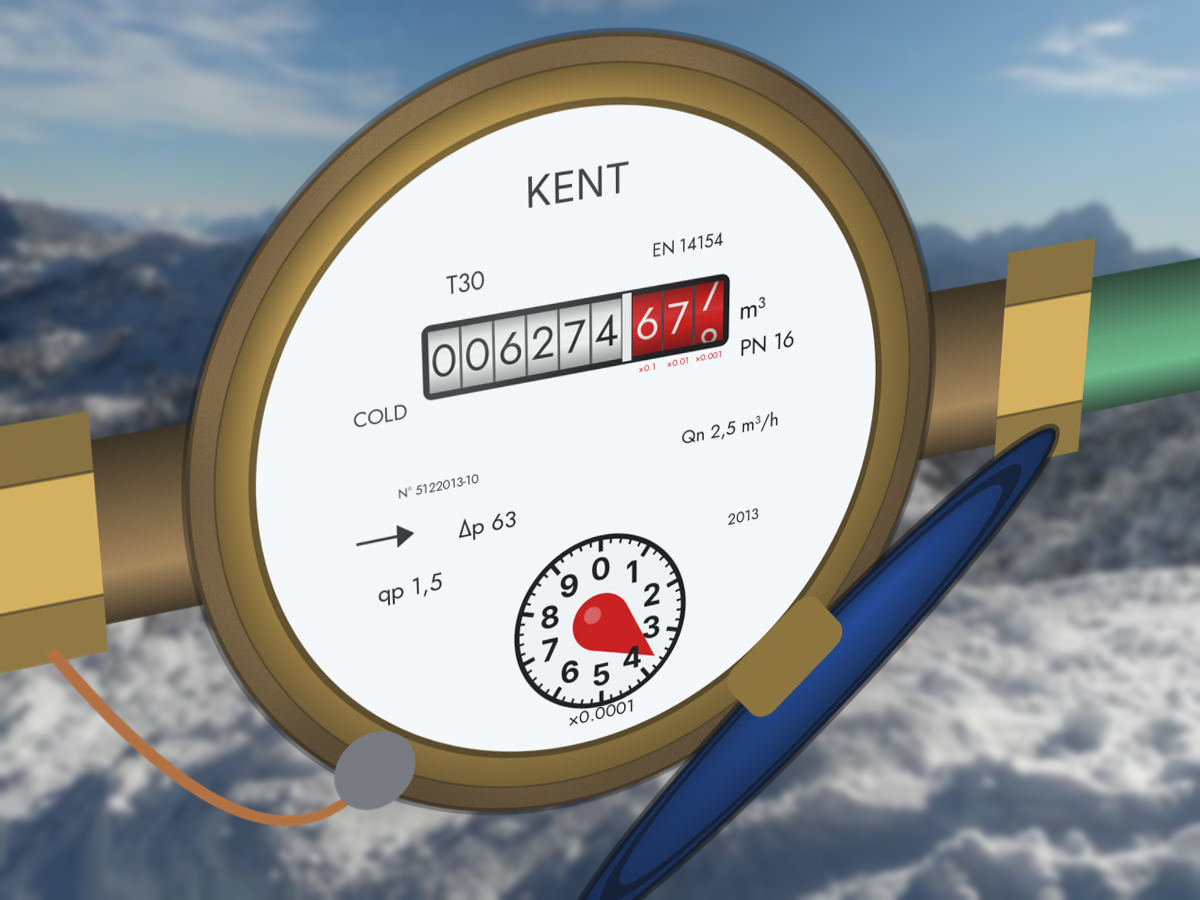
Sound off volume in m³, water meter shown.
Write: 6274.6773 m³
